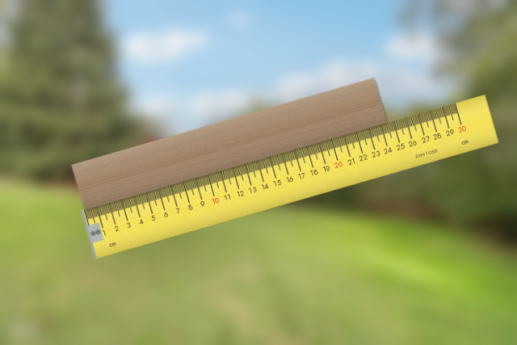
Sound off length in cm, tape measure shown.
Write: 24.5 cm
